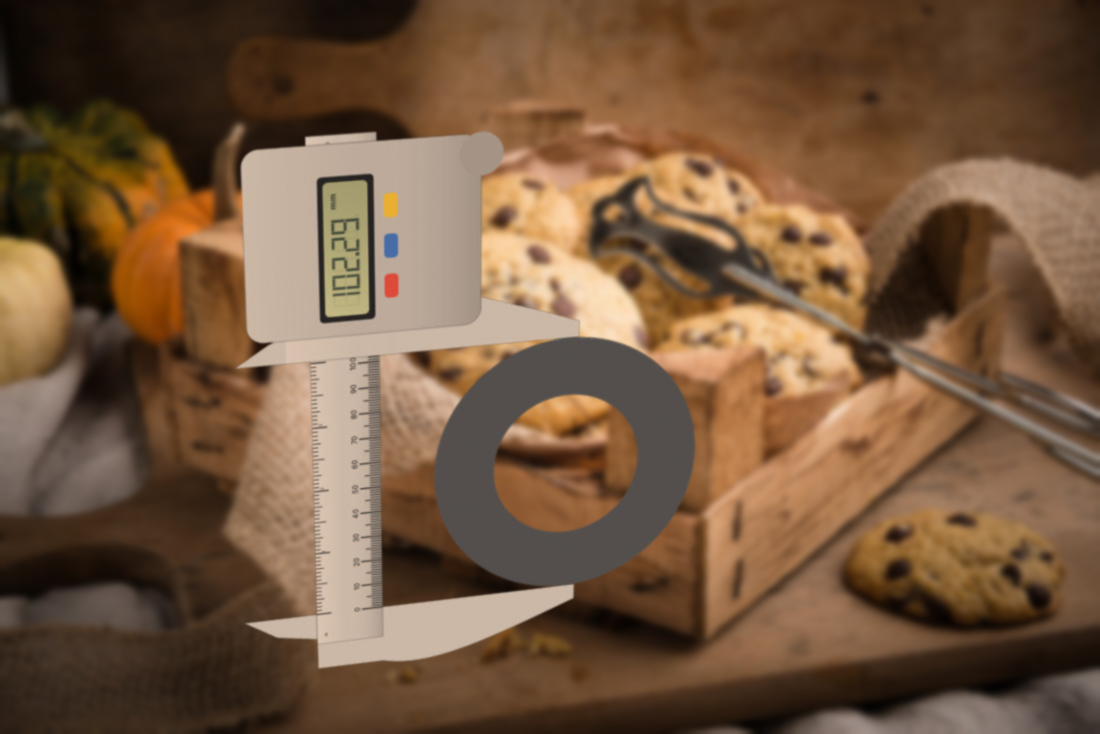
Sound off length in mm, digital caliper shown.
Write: 102.29 mm
